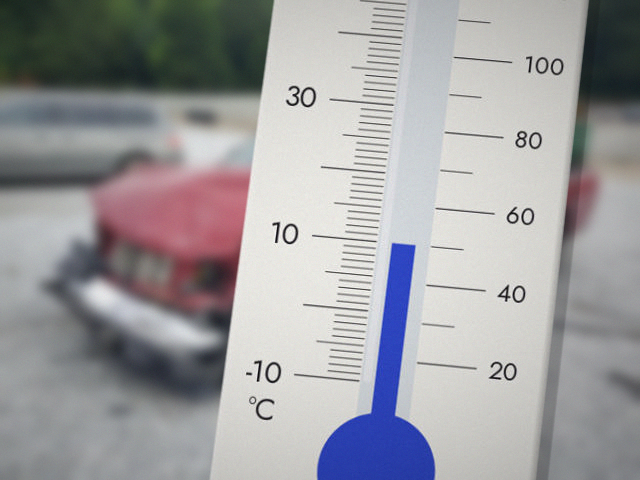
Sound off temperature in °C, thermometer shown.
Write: 10 °C
